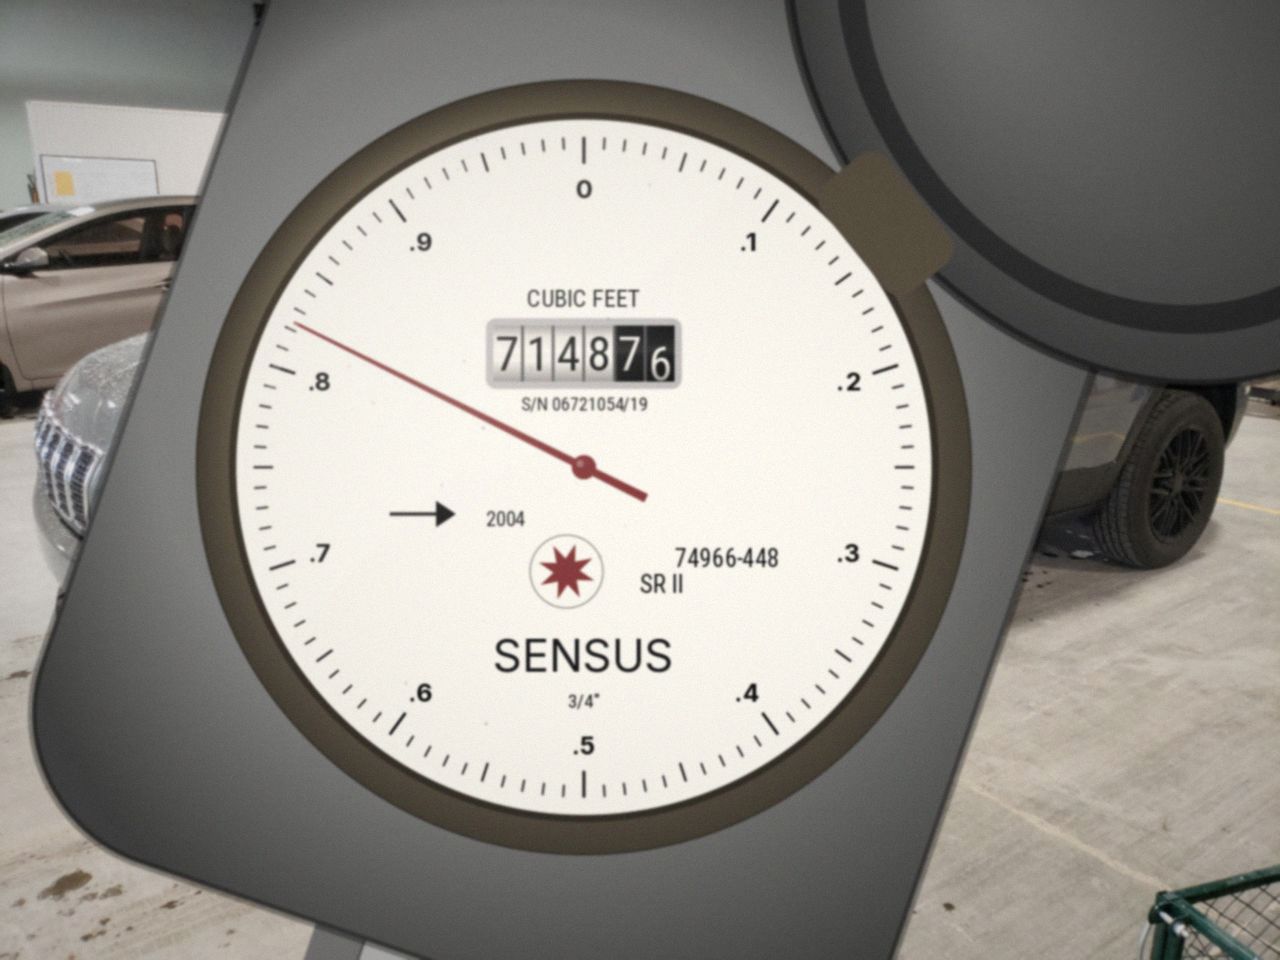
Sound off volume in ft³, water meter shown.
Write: 714875.82 ft³
